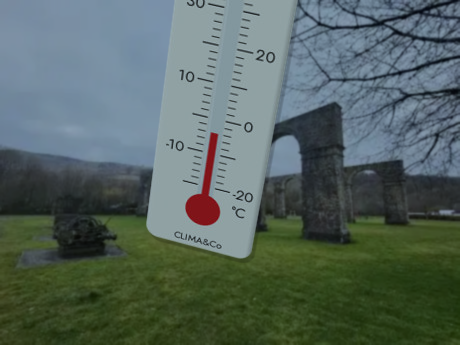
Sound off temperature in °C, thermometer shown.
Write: -4 °C
